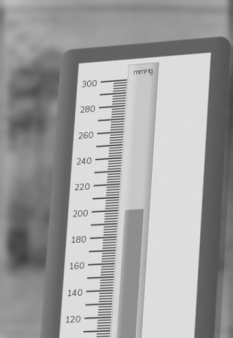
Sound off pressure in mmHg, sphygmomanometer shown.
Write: 200 mmHg
